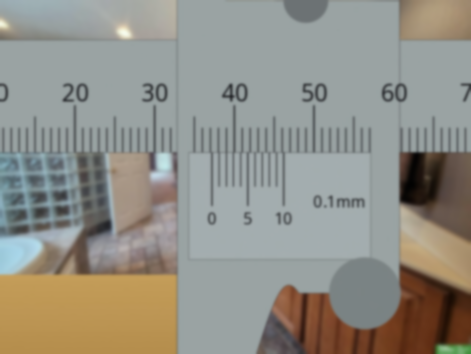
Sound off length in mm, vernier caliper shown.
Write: 37.2 mm
